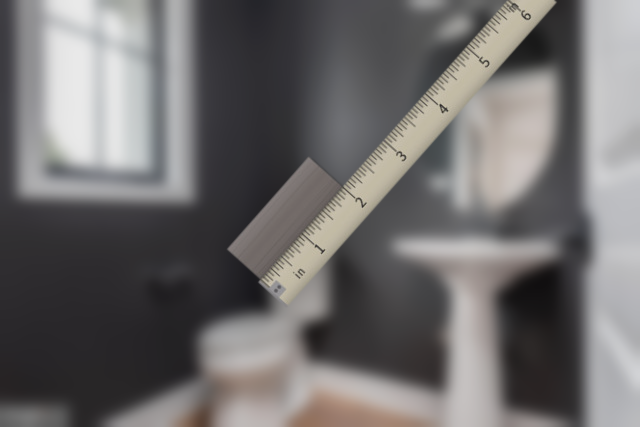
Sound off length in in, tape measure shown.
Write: 2 in
